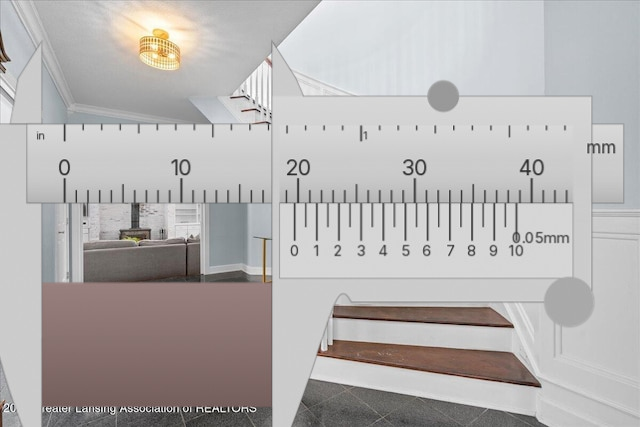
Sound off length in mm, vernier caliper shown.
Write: 19.7 mm
